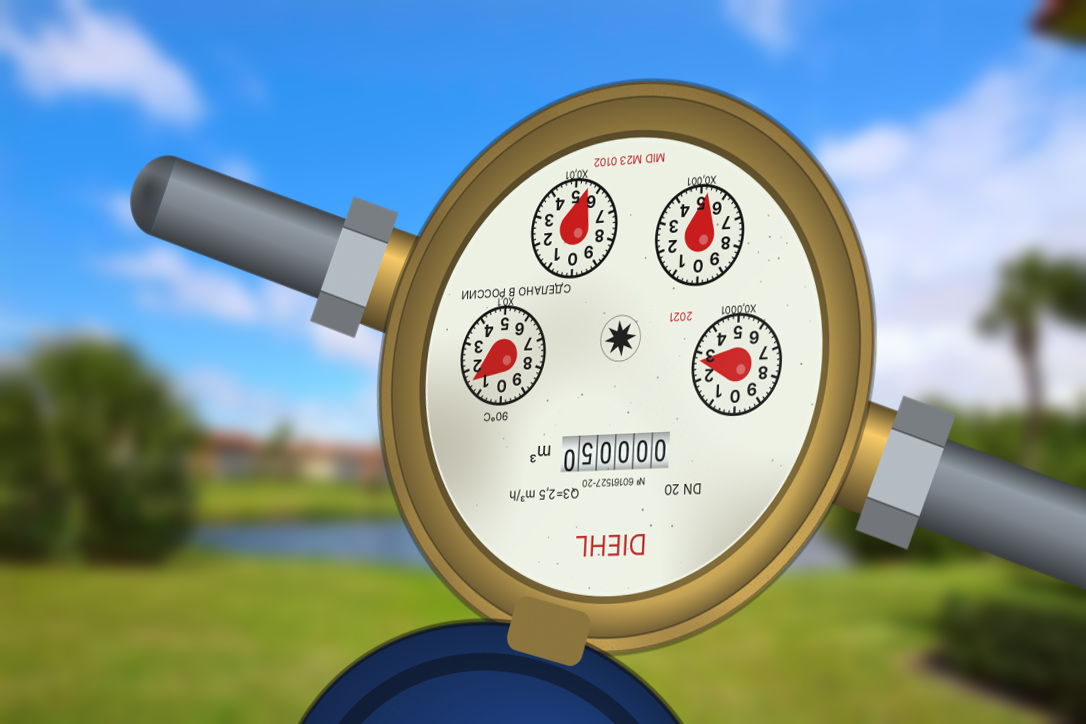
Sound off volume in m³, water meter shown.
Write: 50.1552 m³
